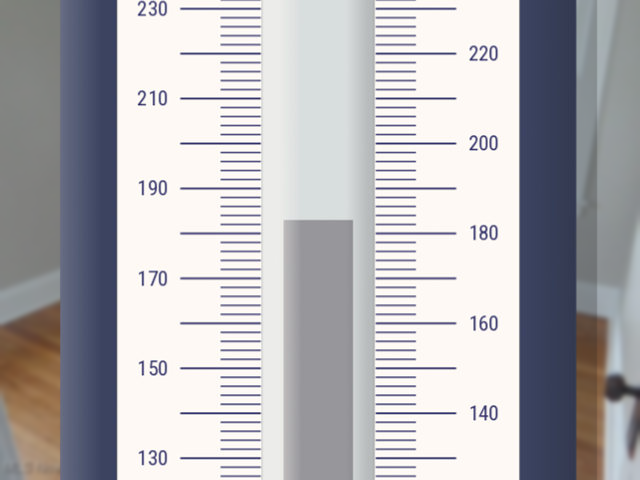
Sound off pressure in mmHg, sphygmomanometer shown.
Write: 183 mmHg
